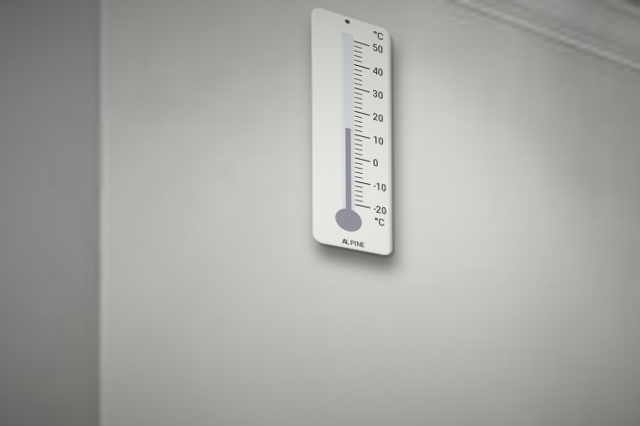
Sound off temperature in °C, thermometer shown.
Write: 12 °C
